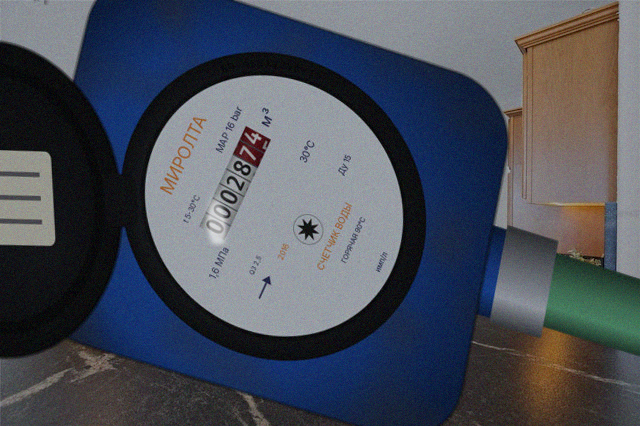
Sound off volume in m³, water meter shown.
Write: 28.74 m³
